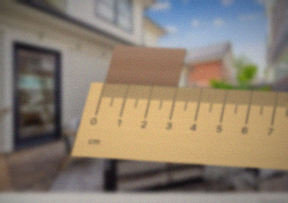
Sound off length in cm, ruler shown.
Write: 3 cm
